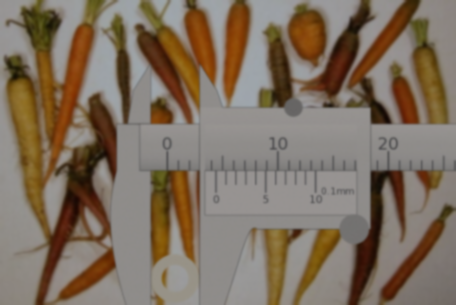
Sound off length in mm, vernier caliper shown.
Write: 4.4 mm
